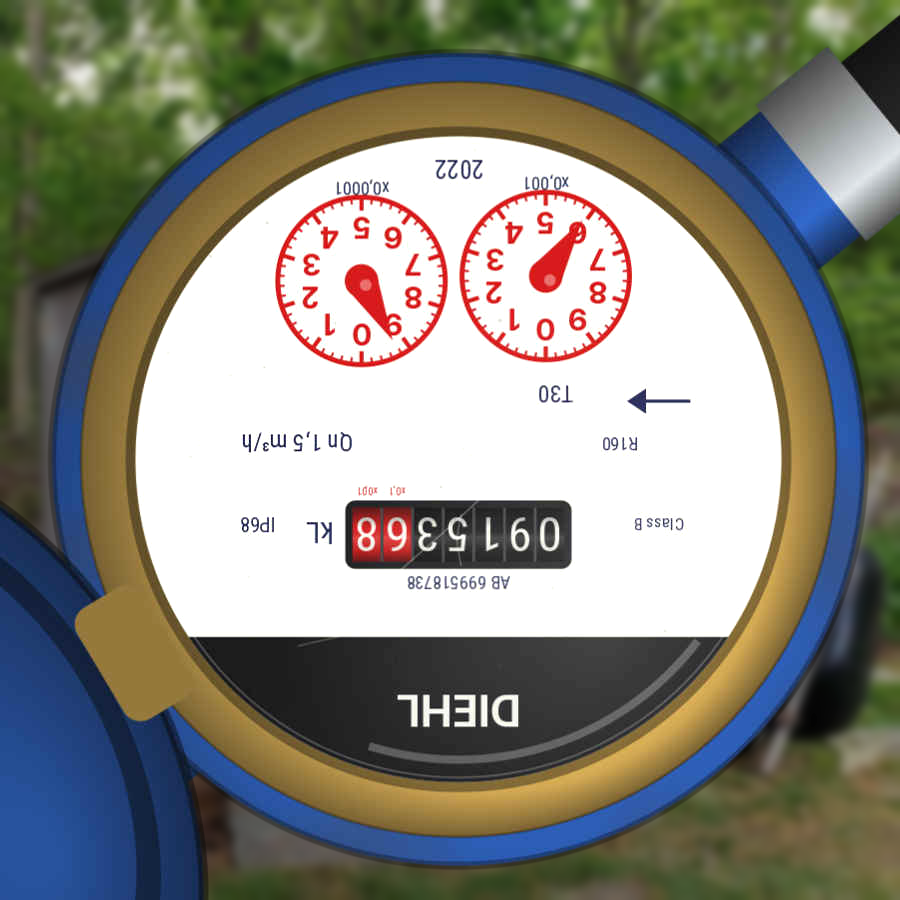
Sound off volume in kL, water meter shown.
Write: 9153.6859 kL
